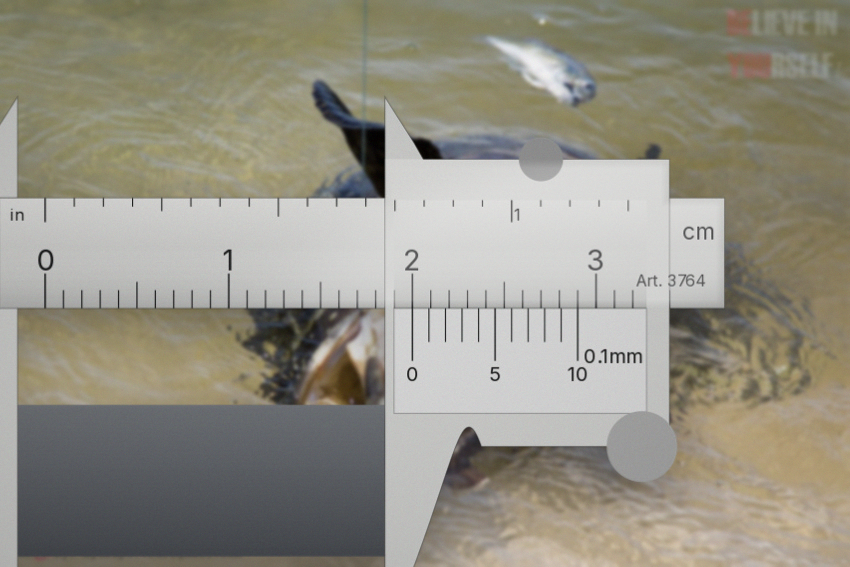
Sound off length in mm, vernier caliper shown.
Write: 20.0 mm
